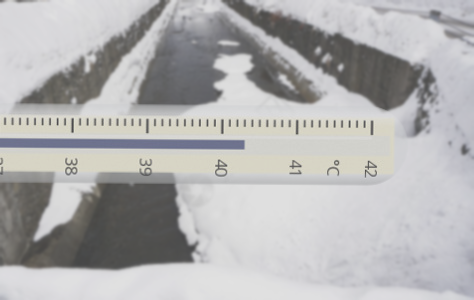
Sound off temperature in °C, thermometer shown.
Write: 40.3 °C
